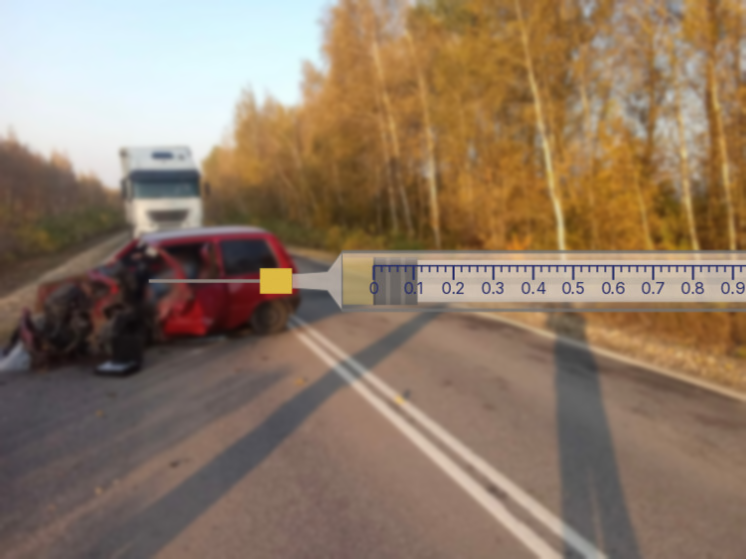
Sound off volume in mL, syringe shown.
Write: 0 mL
